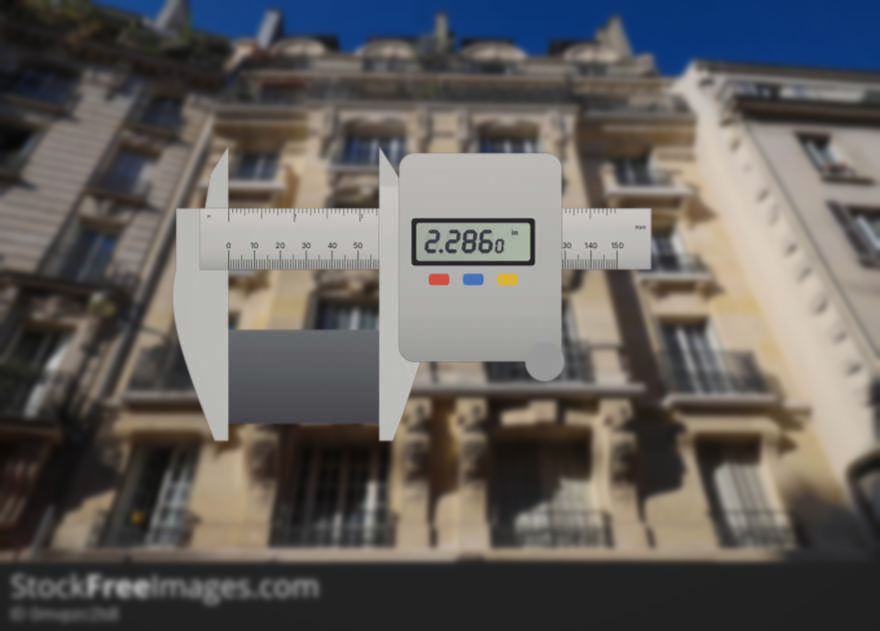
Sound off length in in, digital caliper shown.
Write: 2.2860 in
